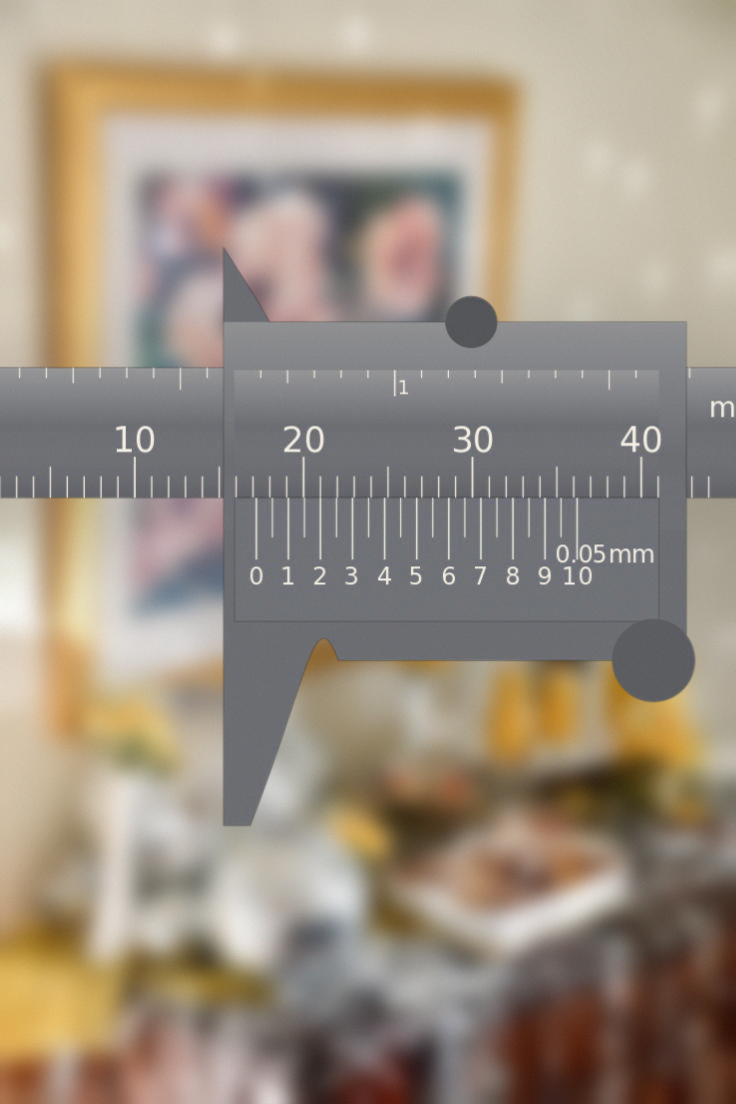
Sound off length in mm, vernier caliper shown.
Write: 17.2 mm
